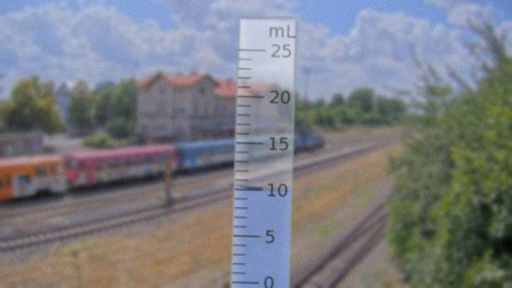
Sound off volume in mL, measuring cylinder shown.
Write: 10 mL
